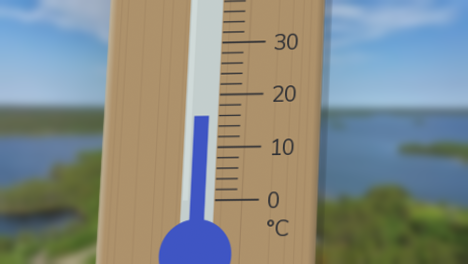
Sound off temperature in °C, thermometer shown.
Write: 16 °C
